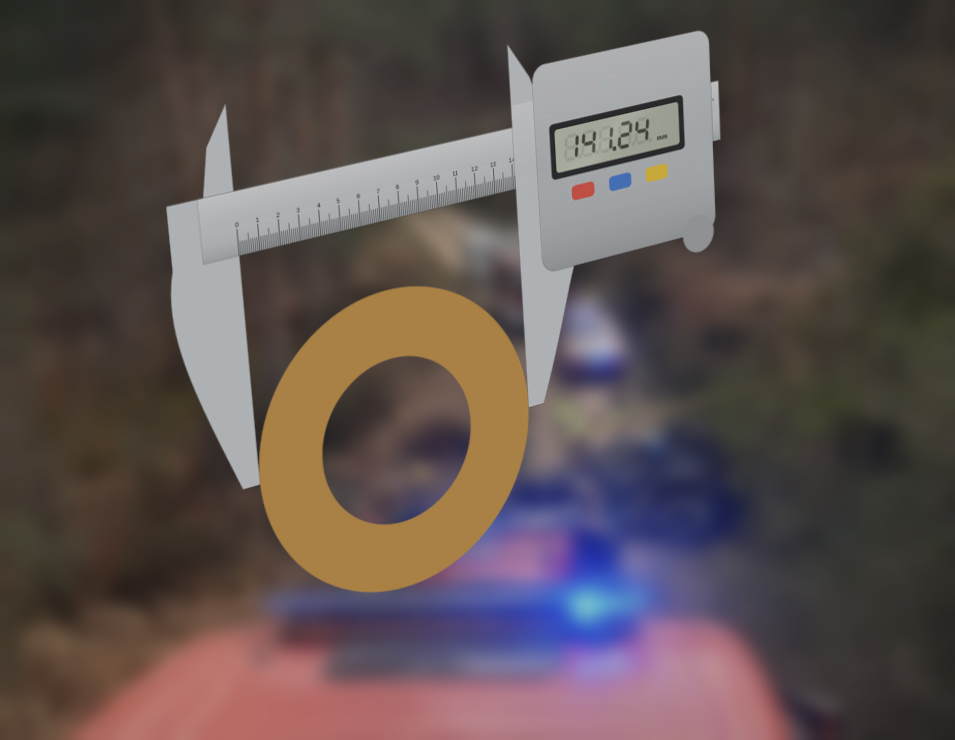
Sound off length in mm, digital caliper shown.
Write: 141.24 mm
